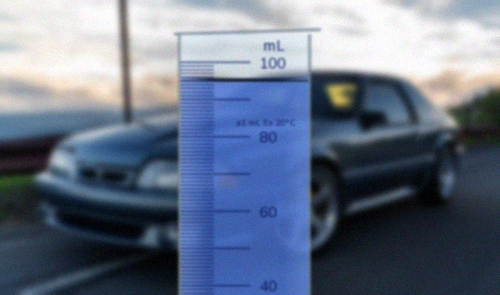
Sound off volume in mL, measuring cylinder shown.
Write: 95 mL
